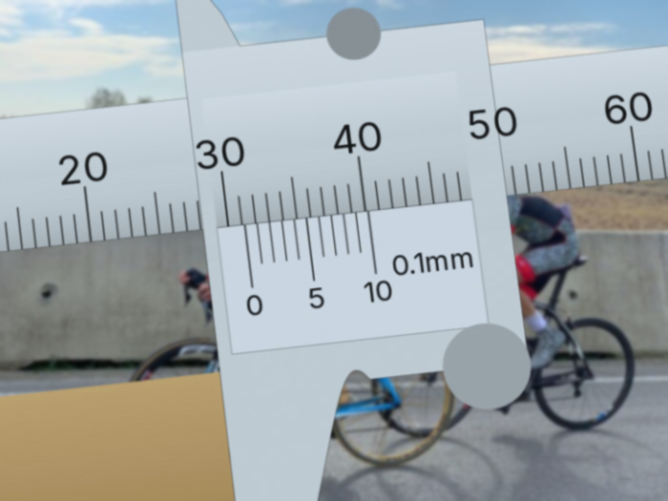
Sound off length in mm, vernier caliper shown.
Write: 31.2 mm
